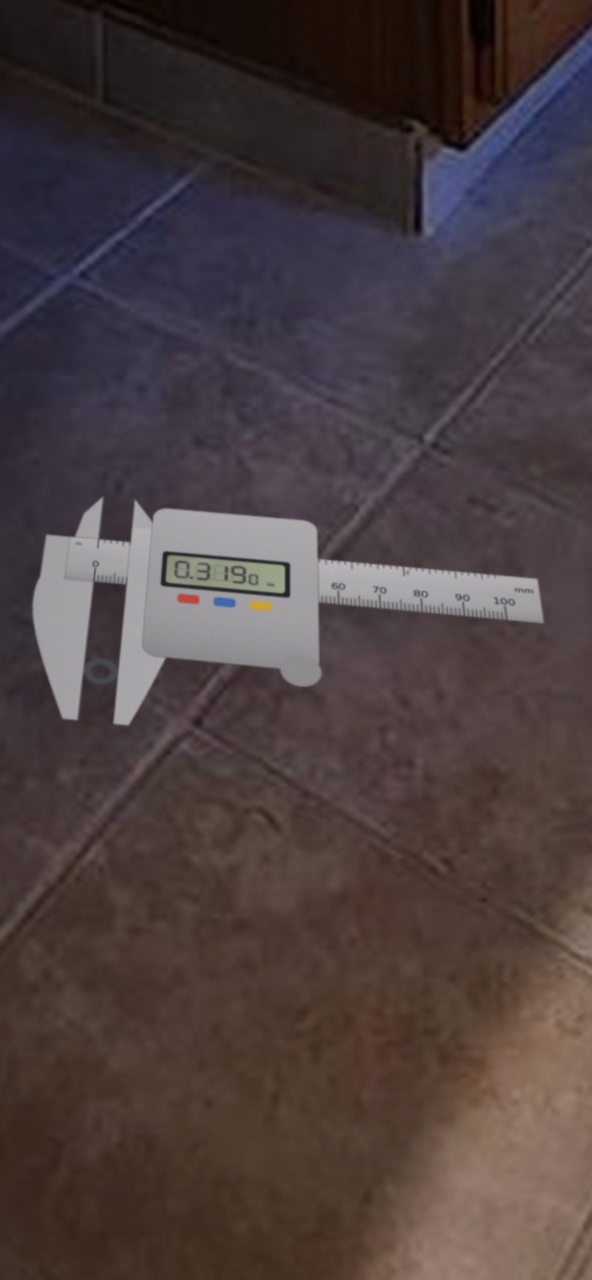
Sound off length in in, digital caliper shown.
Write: 0.3190 in
